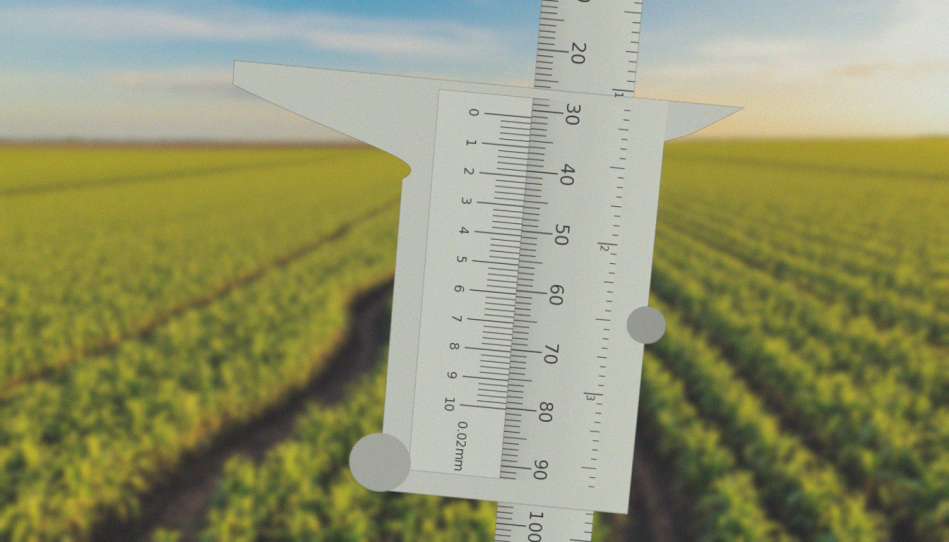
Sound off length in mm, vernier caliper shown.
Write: 31.2 mm
